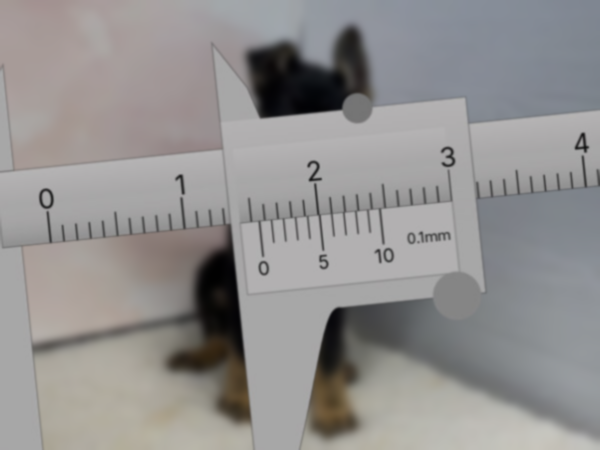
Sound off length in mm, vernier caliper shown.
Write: 15.6 mm
